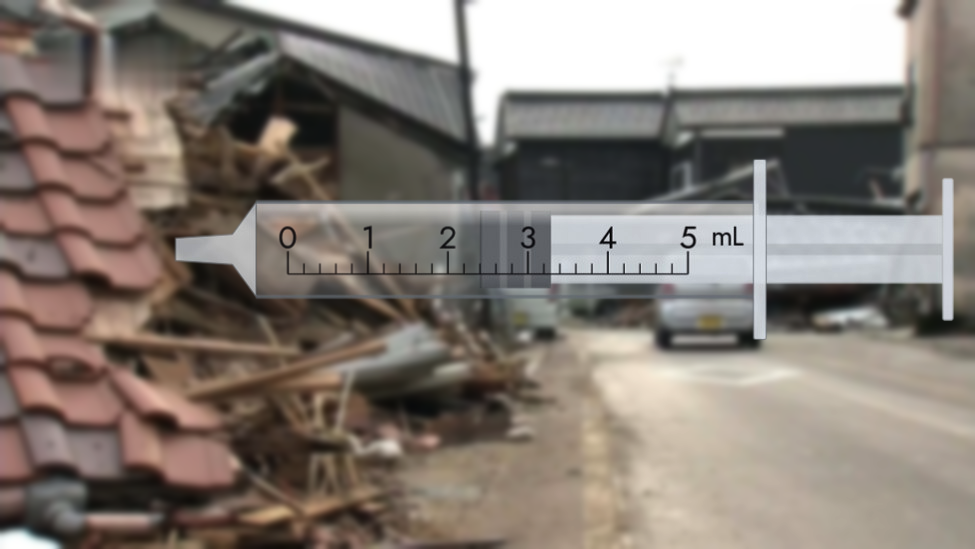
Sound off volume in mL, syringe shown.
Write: 2.4 mL
